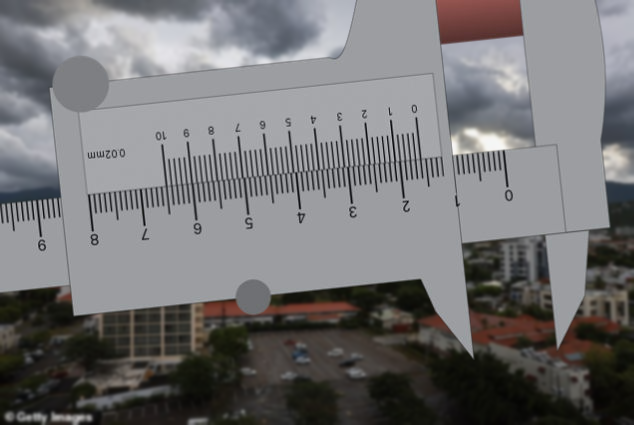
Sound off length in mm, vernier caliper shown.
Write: 16.0 mm
